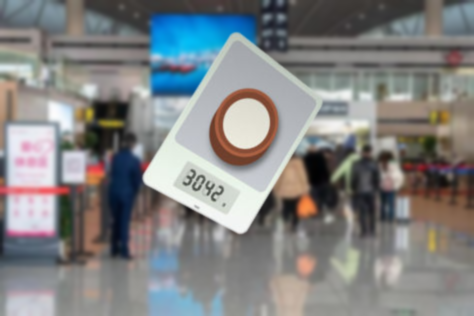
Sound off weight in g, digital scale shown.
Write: 3042 g
